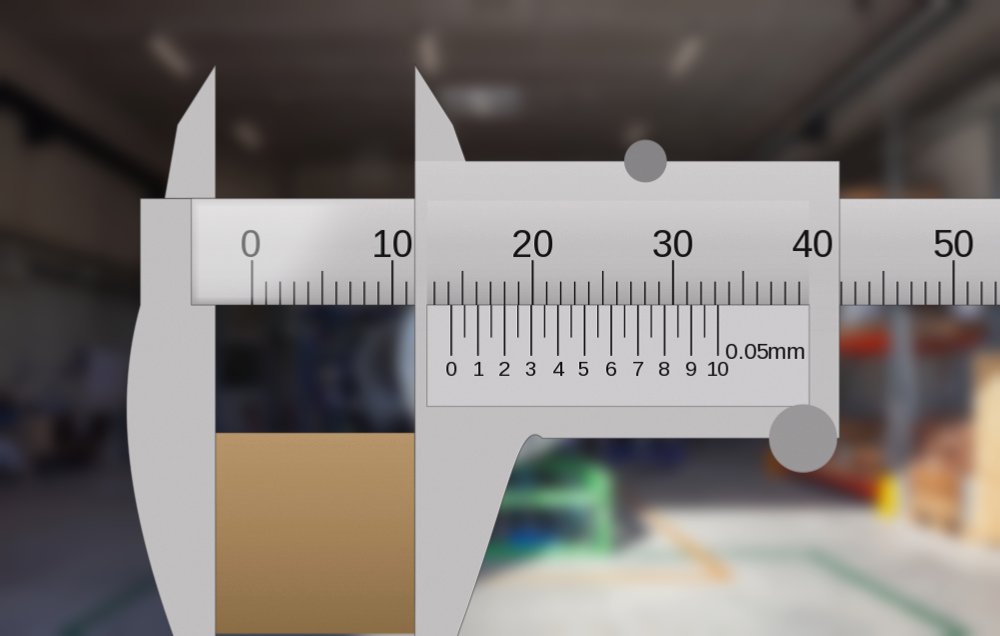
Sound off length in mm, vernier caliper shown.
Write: 14.2 mm
